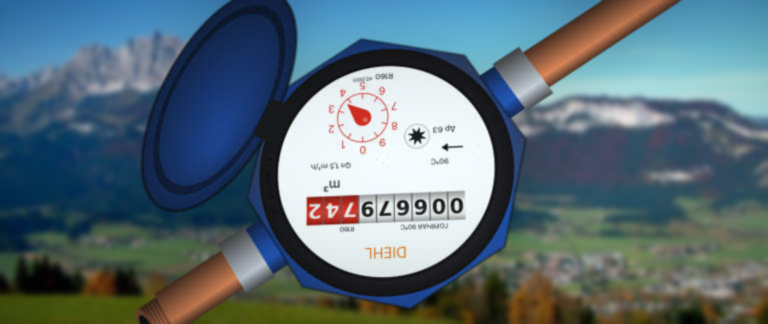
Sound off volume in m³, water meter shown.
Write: 6679.7423 m³
